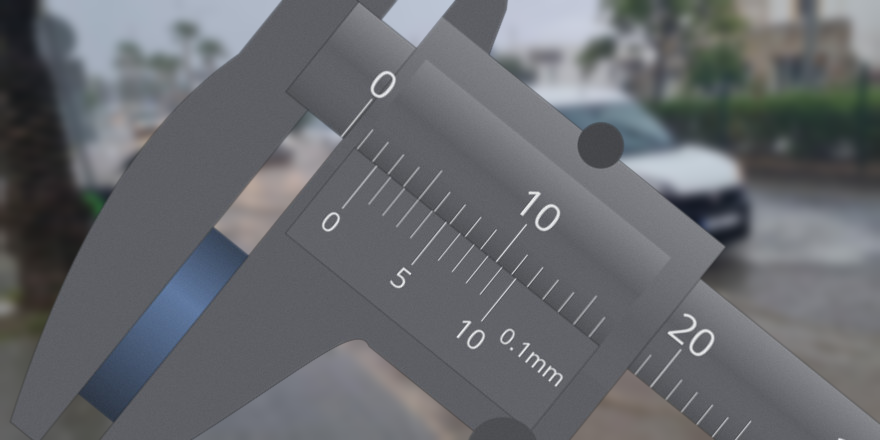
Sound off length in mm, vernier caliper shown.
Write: 2.3 mm
